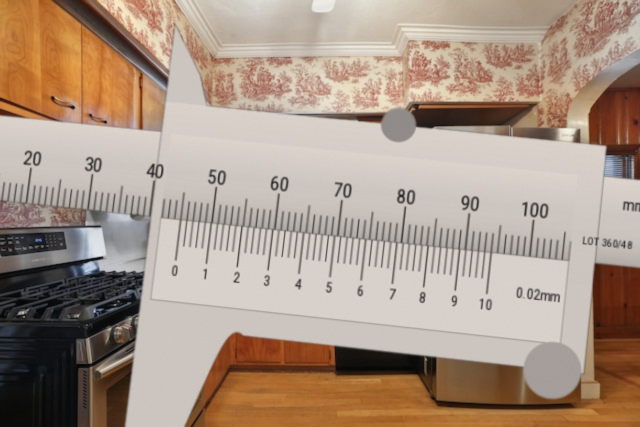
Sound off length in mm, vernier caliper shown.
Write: 45.0 mm
